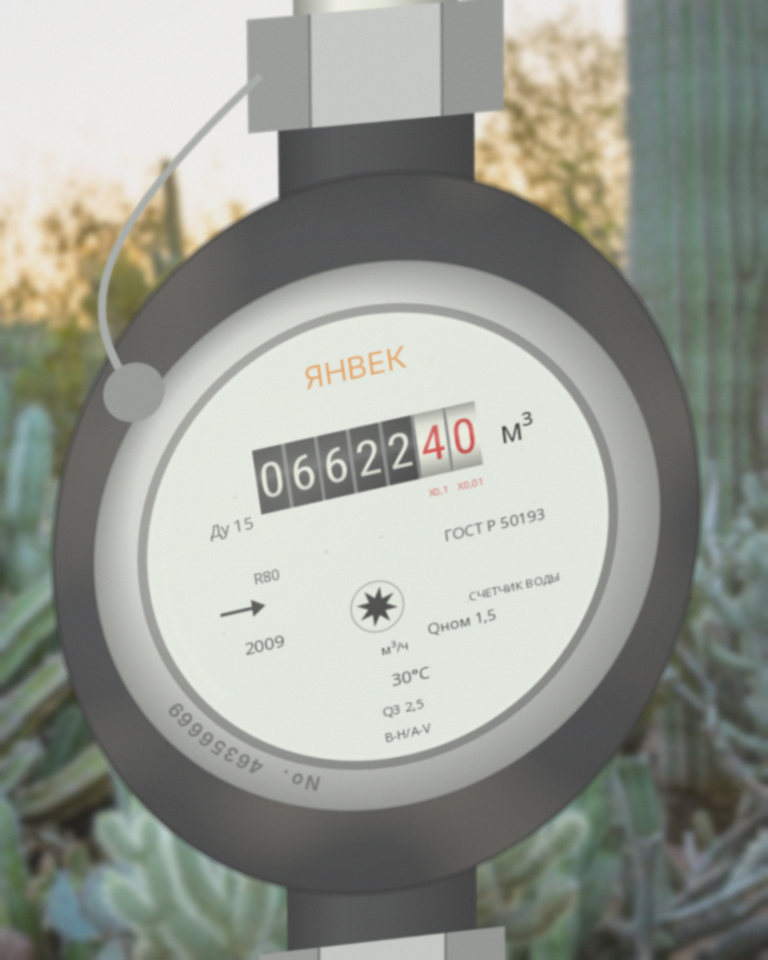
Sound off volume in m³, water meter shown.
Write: 6622.40 m³
